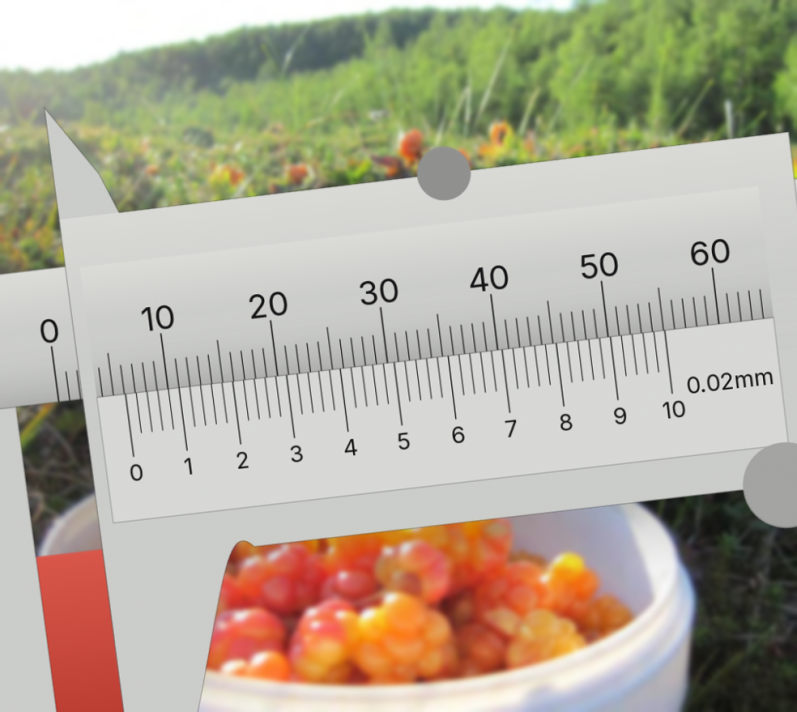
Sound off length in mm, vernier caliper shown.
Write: 6.1 mm
